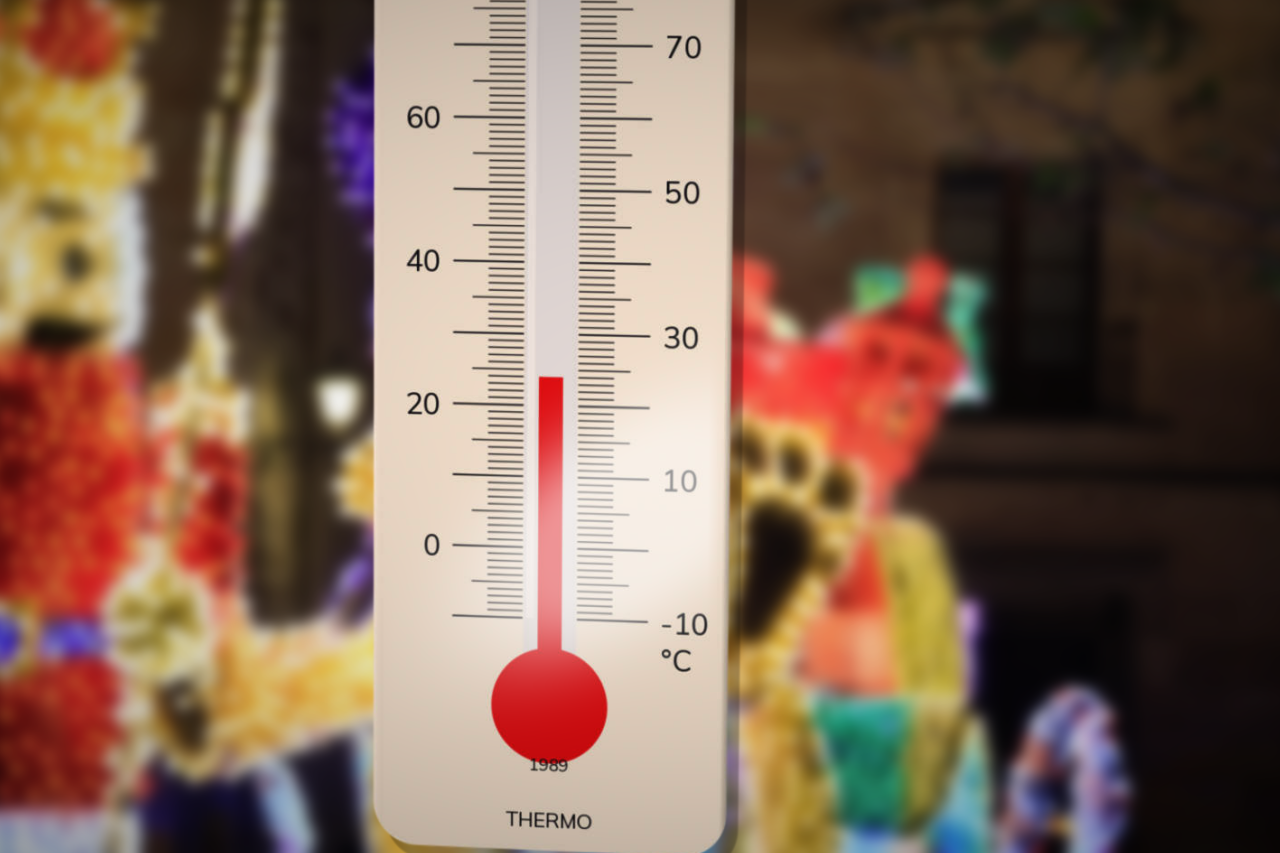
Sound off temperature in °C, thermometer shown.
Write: 24 °C
